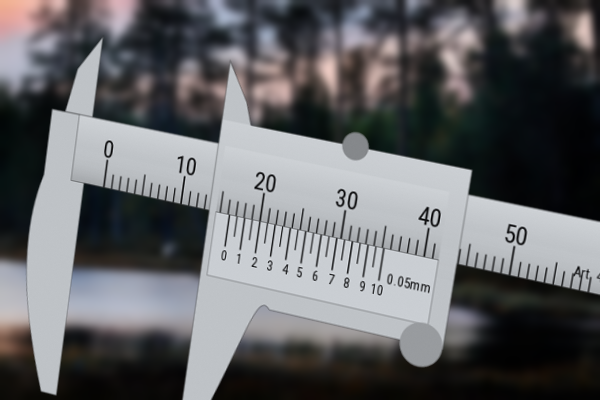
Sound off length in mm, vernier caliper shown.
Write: 16.2 mm
